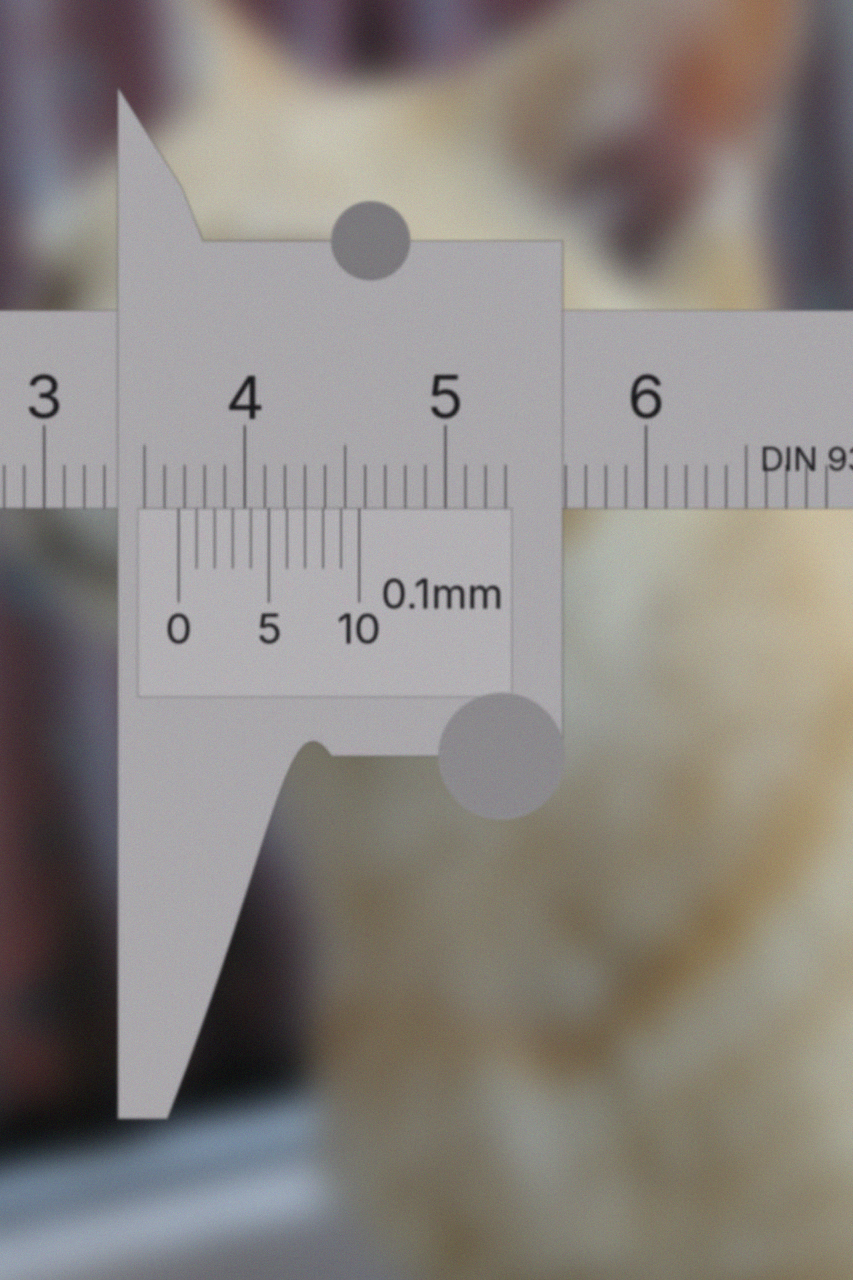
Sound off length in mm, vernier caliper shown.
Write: 36.7 mm
